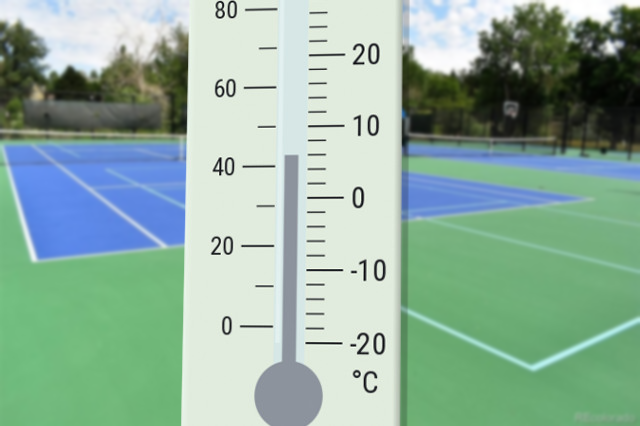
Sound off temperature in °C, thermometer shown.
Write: 6 °C
